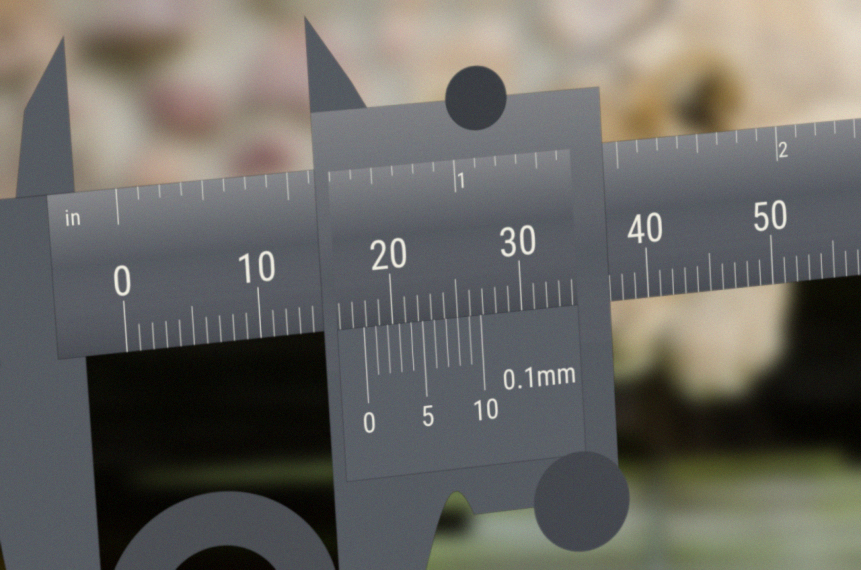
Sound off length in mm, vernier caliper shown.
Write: 17.8 mm
